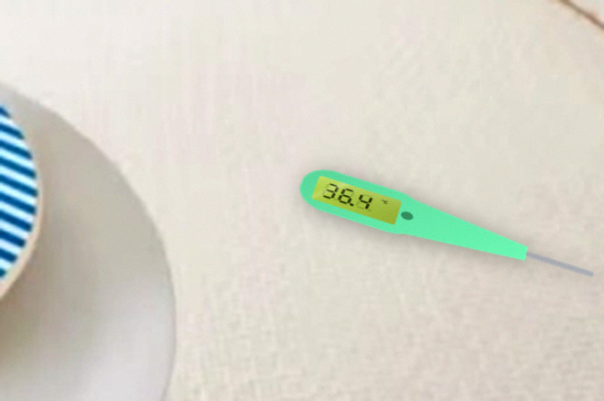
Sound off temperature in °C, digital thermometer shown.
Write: 36.4 °C
